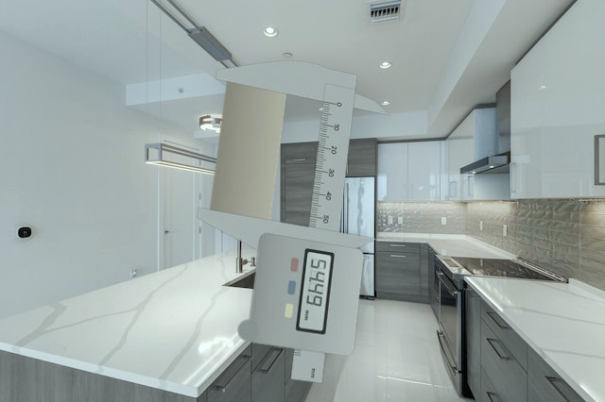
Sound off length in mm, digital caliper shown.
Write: 54.49 mm
